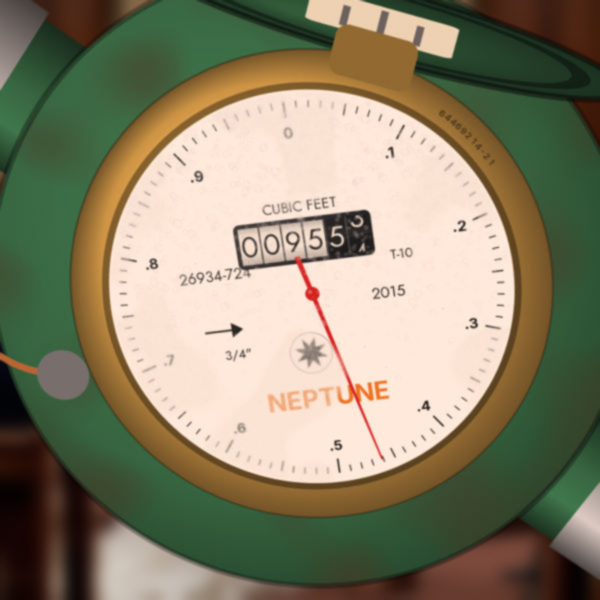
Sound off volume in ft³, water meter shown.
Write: 9553.46 ft³
